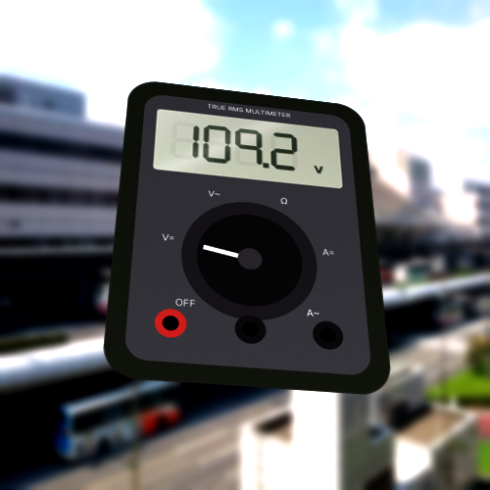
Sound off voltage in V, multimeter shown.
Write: 109.2 V
